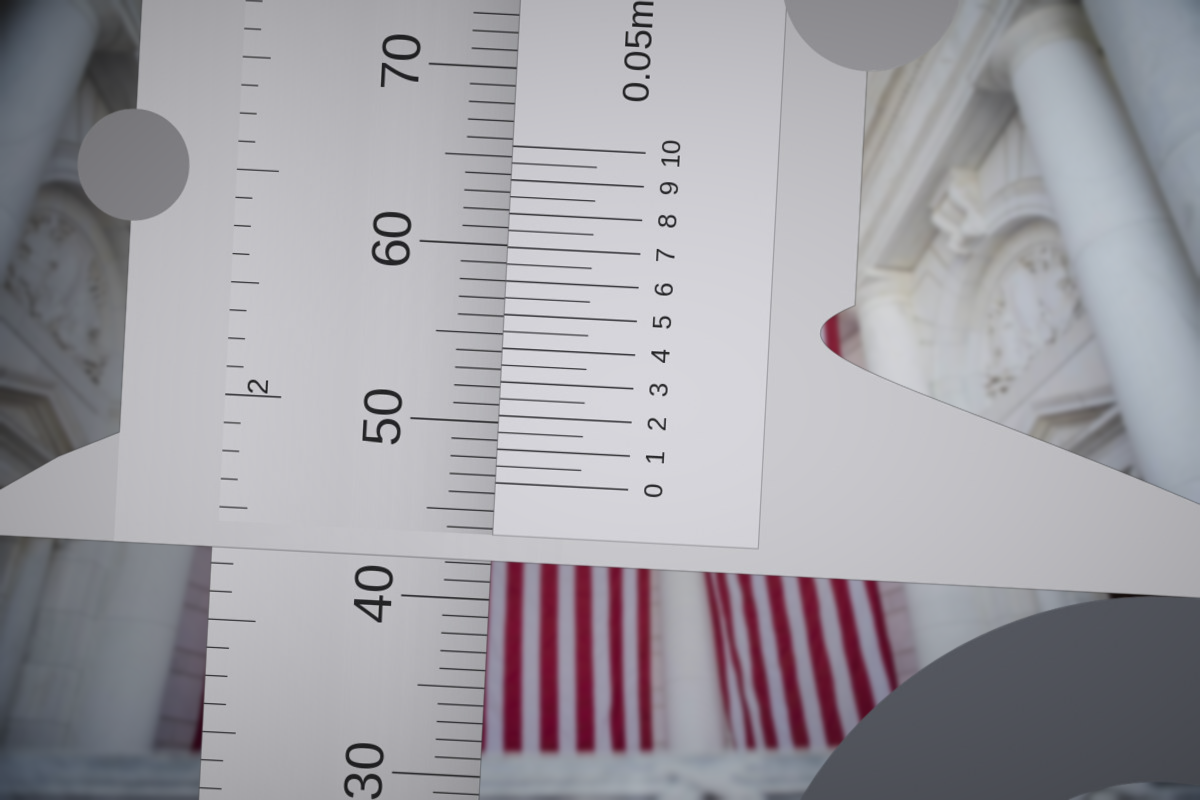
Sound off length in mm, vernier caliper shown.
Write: 46.6 mm
